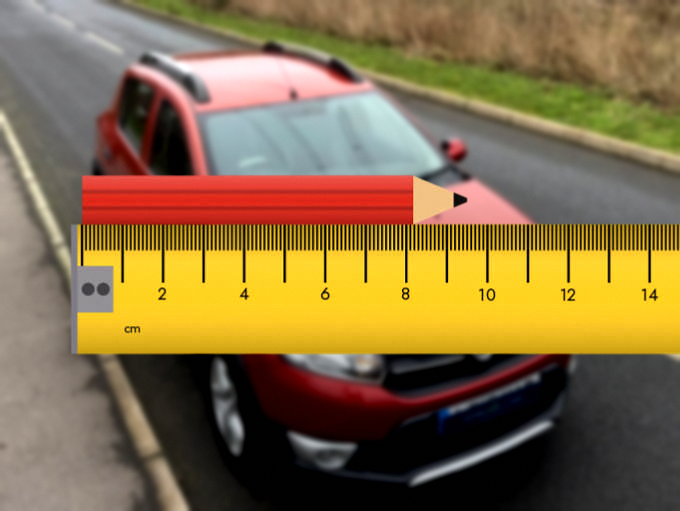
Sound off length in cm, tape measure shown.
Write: 9.5 cm
